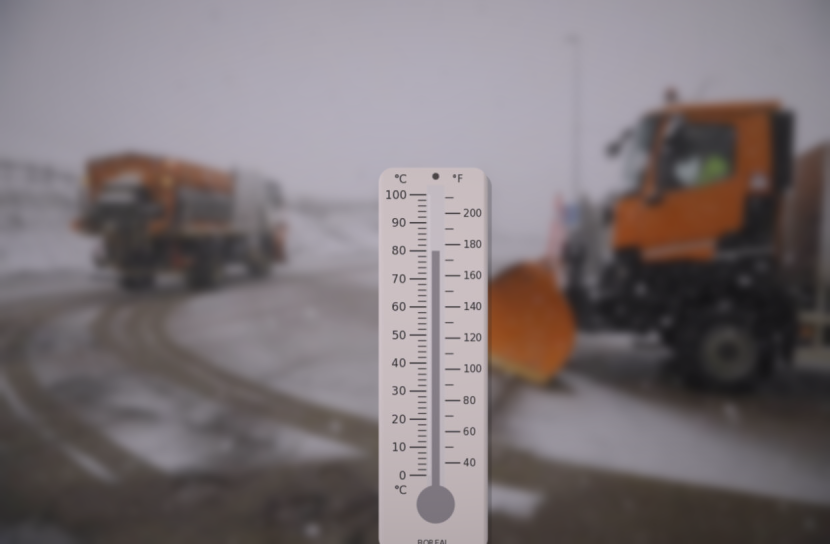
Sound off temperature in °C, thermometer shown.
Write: 80 °C
